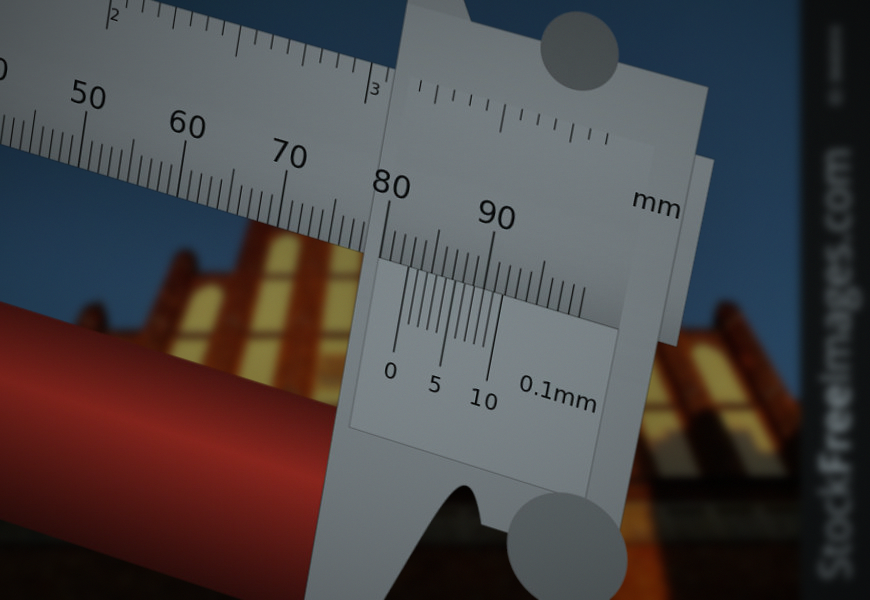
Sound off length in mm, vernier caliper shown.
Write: 82.8 mm
